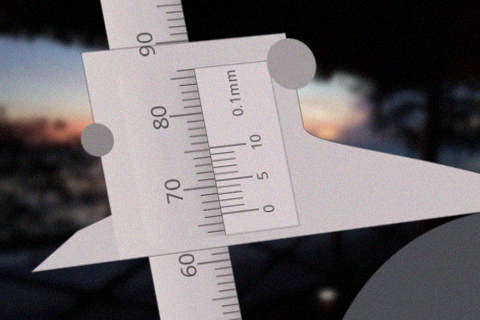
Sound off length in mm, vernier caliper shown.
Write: 66.2 mm
